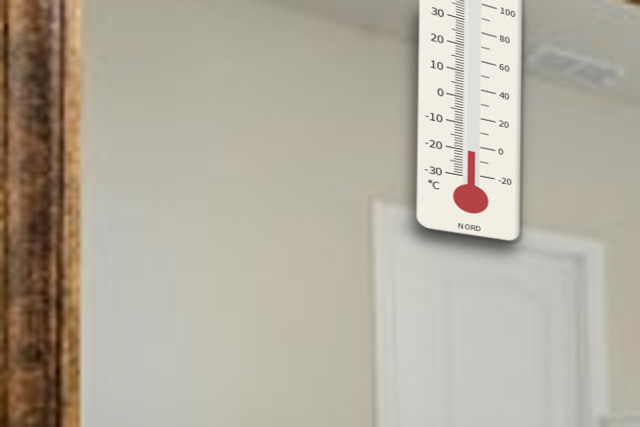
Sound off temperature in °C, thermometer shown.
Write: -20 °C
